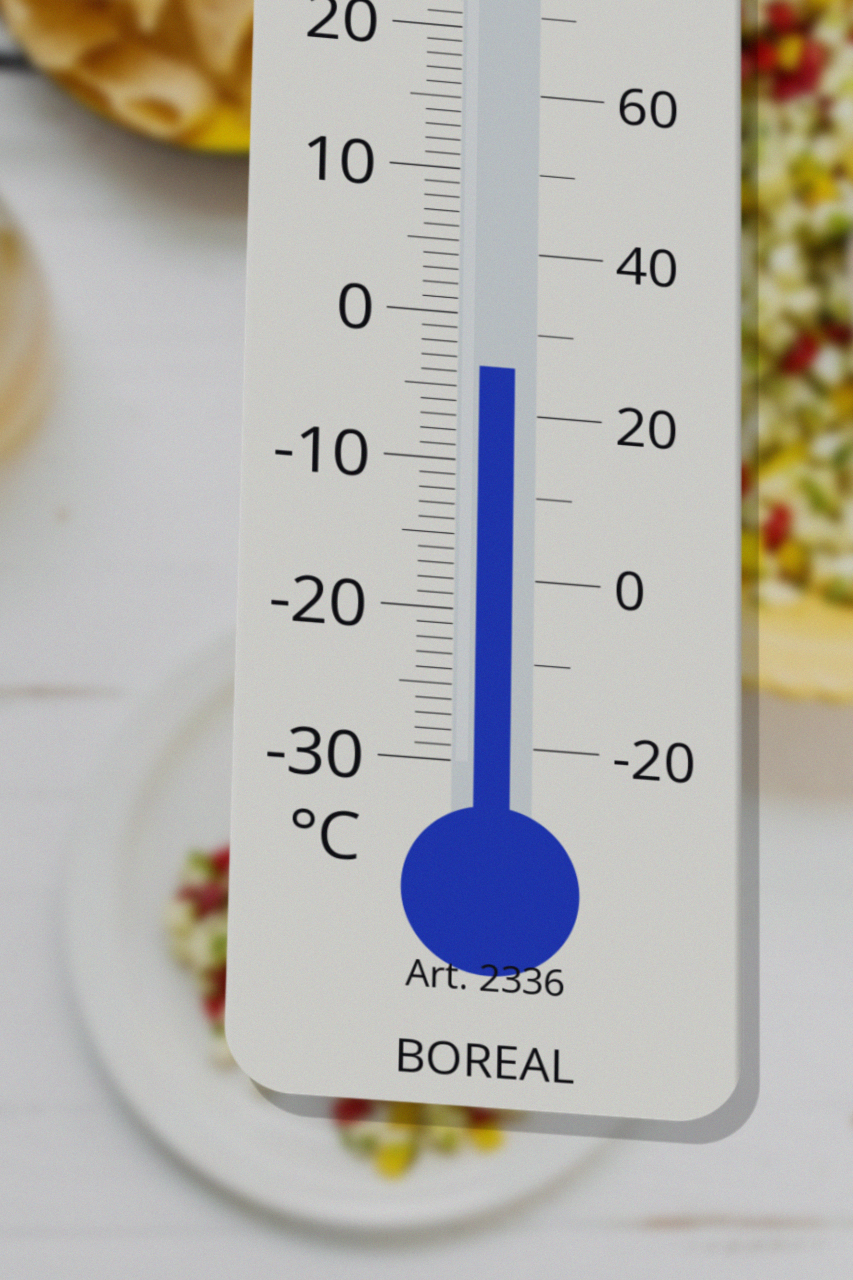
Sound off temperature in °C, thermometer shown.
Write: -3.5 °C
